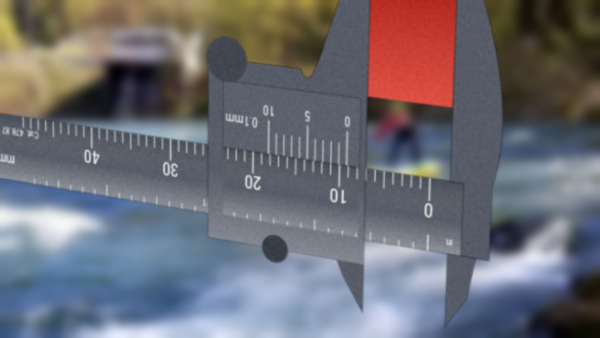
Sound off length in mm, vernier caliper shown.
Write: 9.2 mm
